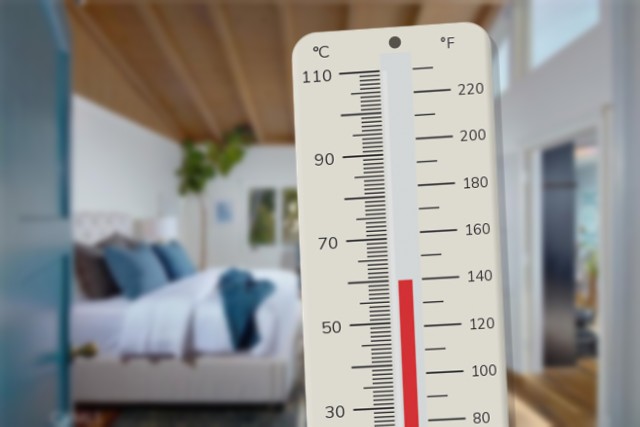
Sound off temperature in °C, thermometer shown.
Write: 60 °C
